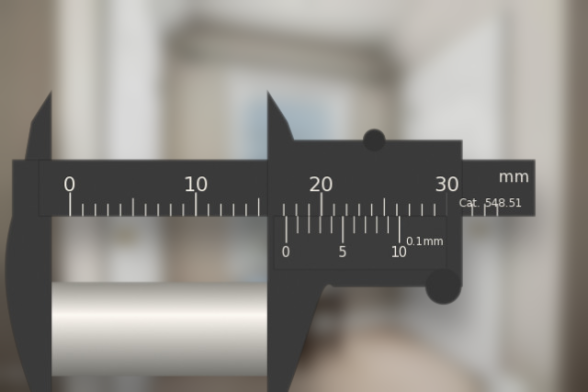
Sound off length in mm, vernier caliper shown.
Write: 17.2 mm
